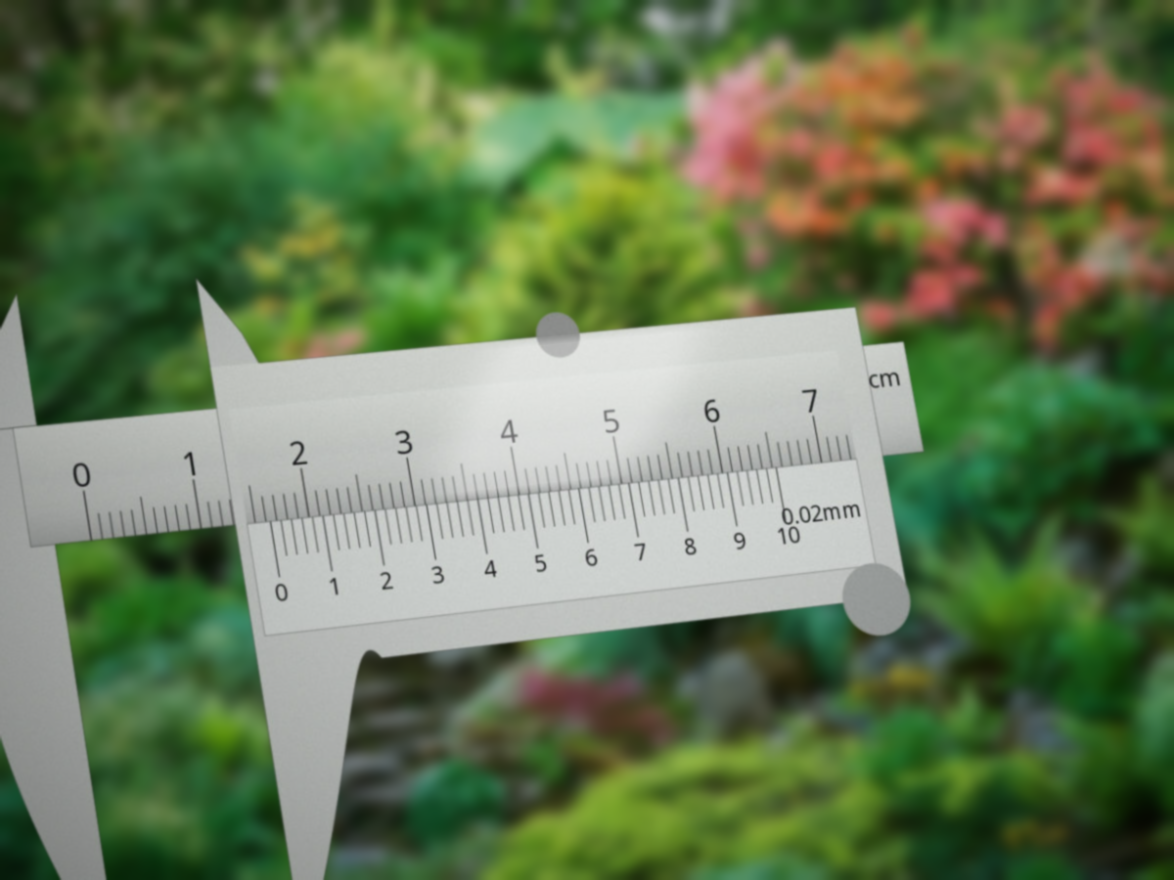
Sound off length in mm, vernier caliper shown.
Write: 16.4 mm
